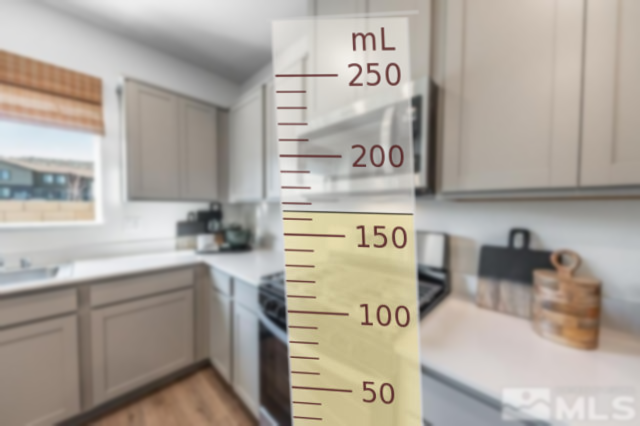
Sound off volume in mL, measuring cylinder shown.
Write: 165 mL
